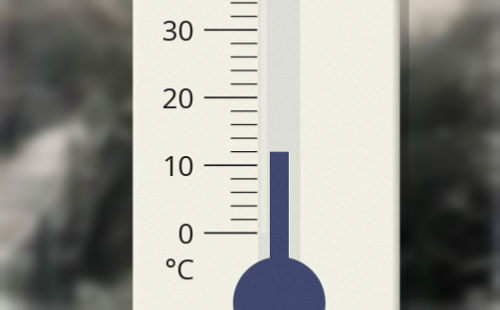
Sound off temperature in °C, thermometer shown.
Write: 12 °C
